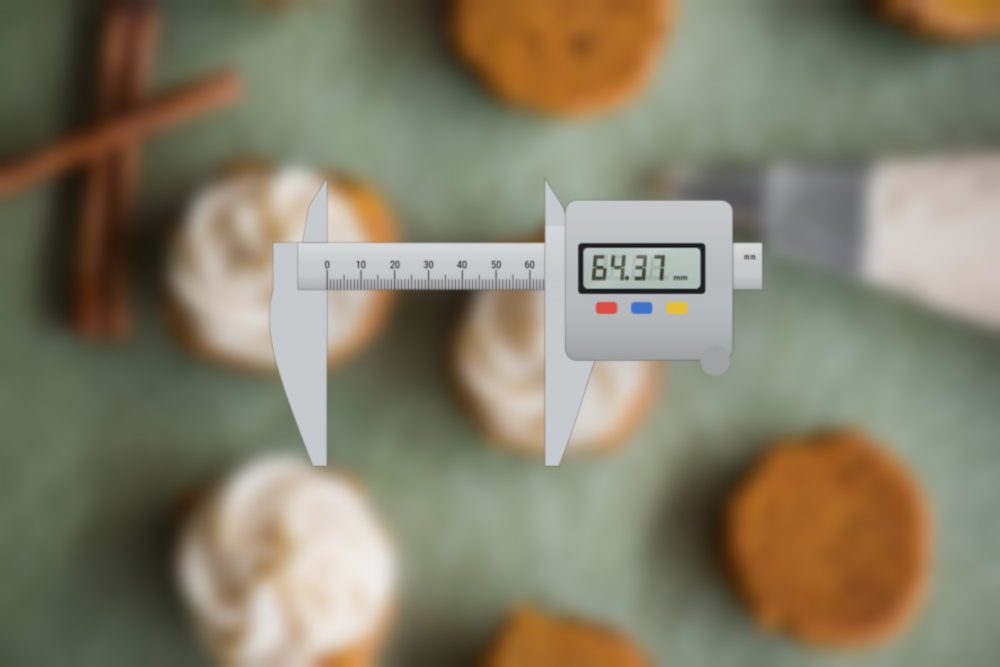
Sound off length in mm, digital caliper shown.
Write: 64.37 mm
